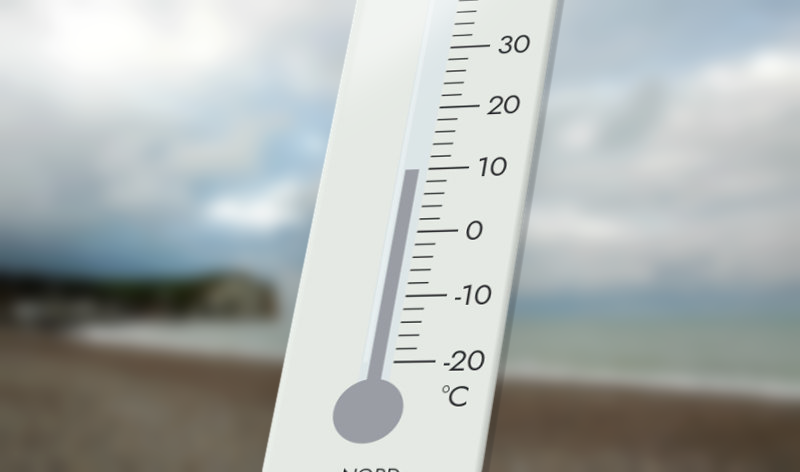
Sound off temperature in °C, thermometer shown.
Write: 10 °C
